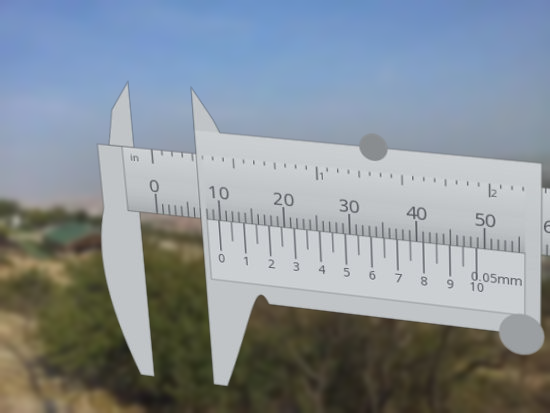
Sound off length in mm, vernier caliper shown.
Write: 9.8 mm
